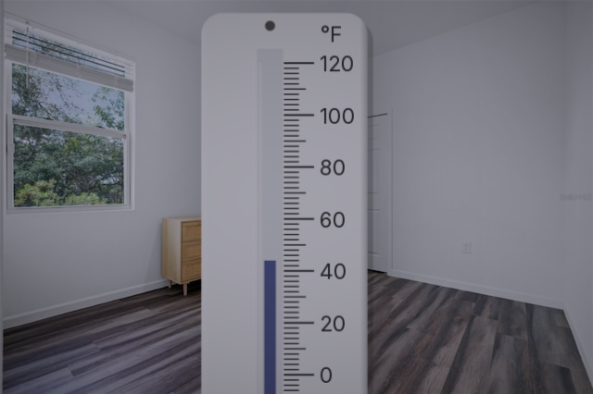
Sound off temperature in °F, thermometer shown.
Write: 44 °F
